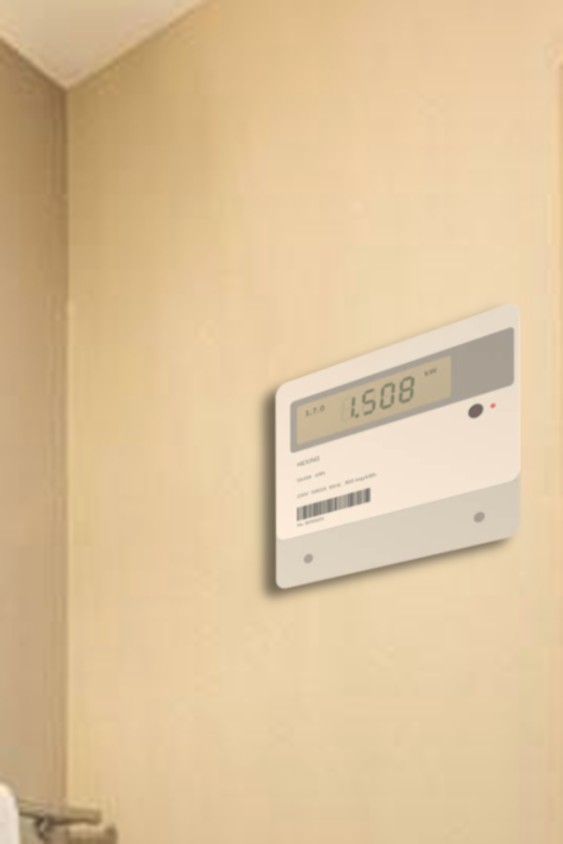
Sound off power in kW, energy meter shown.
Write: 1.508 kW
